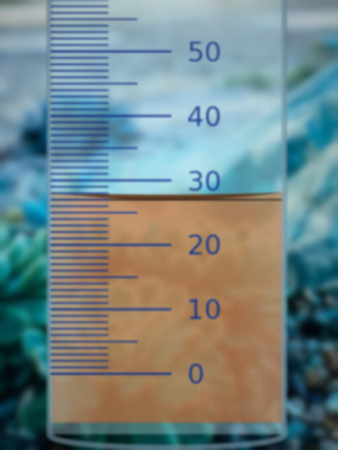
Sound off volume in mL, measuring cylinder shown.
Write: 27 mL
